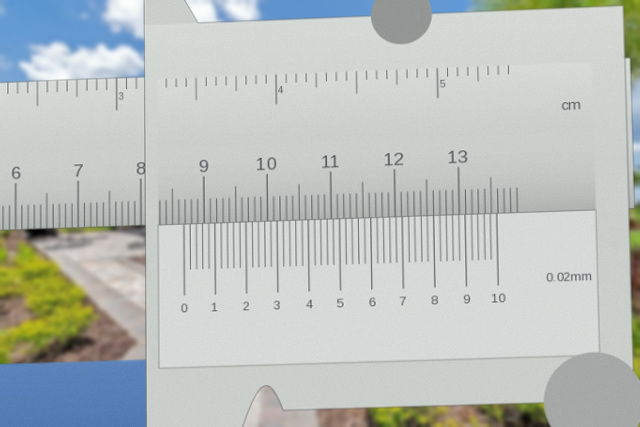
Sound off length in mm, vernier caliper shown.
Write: 86.8 mm
